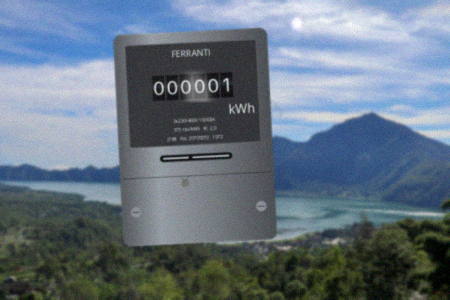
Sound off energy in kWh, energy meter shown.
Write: 1 kWh
